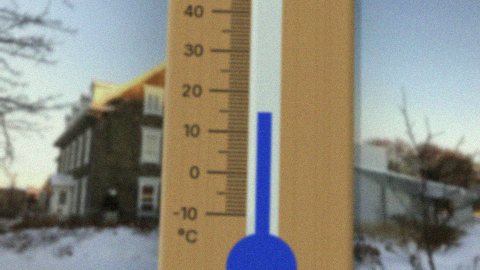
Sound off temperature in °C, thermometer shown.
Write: 15 °C
